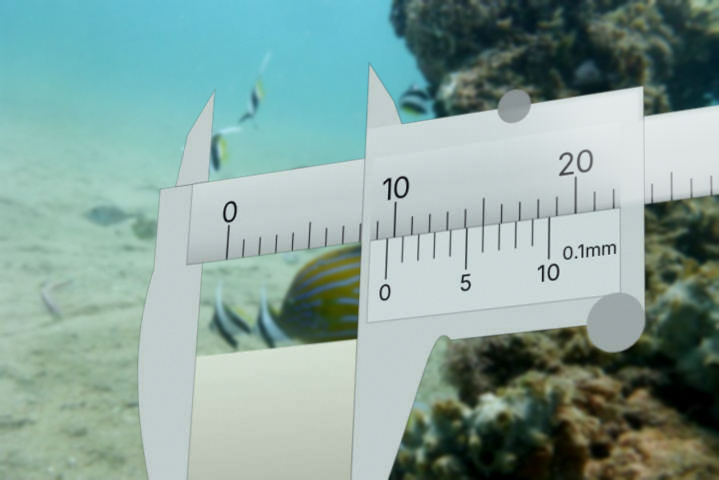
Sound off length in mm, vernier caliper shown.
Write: 9.6 mm
